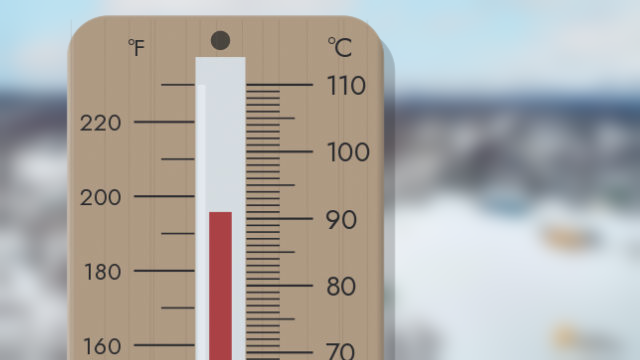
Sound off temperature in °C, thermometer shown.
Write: 91 °C
